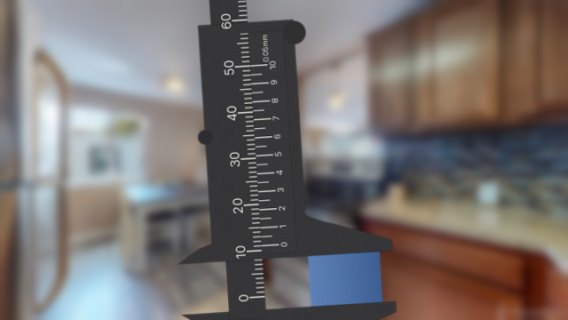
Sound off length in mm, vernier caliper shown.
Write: 11.0 mm
